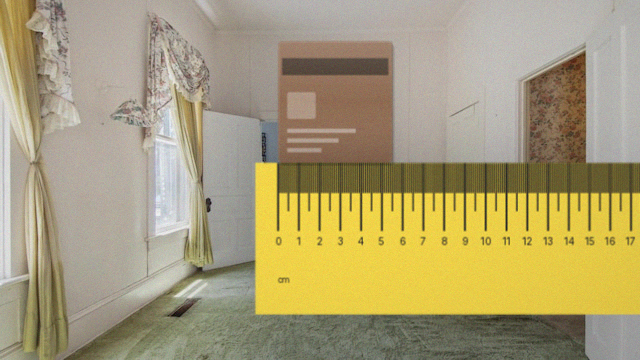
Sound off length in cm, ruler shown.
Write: 5.5 cm
